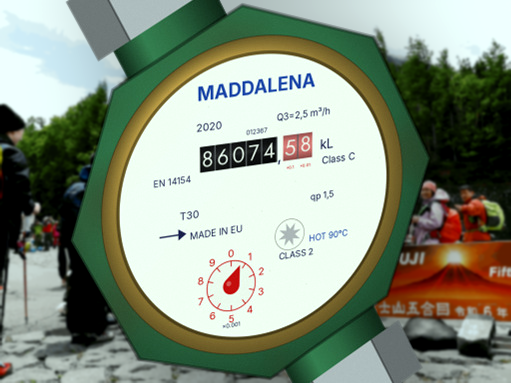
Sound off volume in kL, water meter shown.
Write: 86074.580 kL
